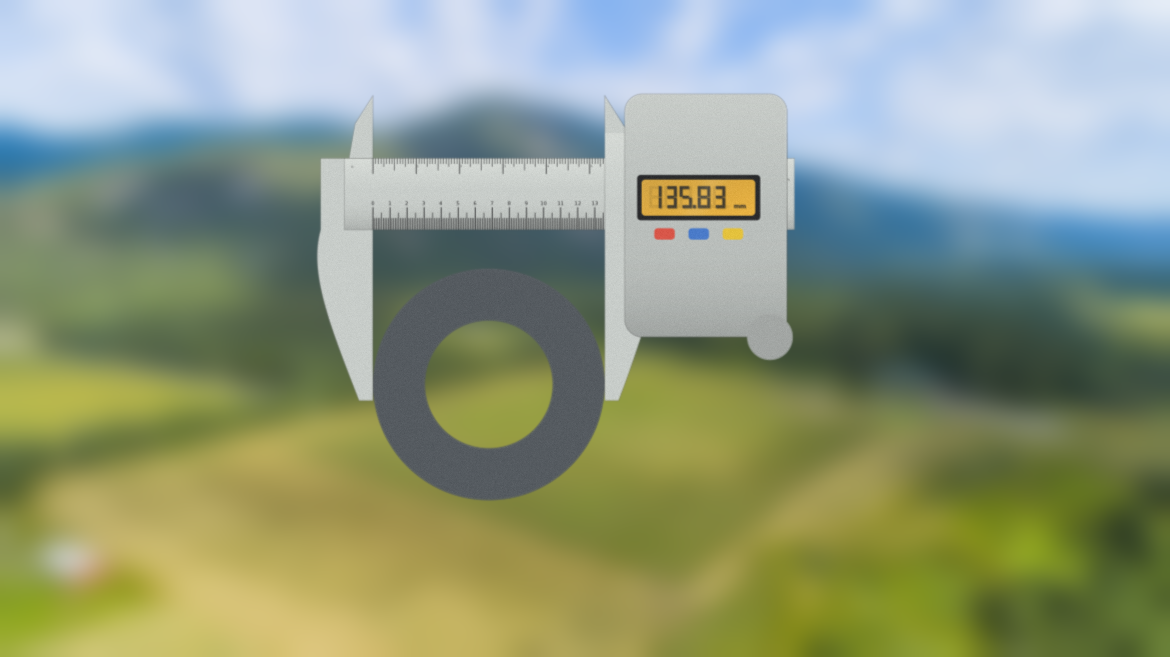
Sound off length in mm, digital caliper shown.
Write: 135.83 mm
